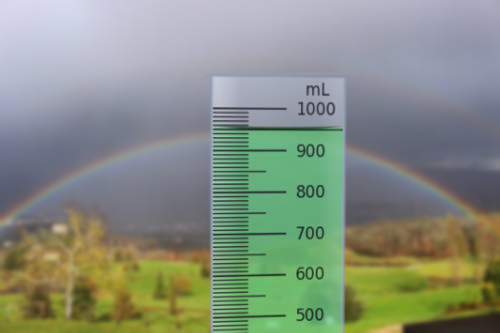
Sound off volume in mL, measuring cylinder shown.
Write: 950 mL
